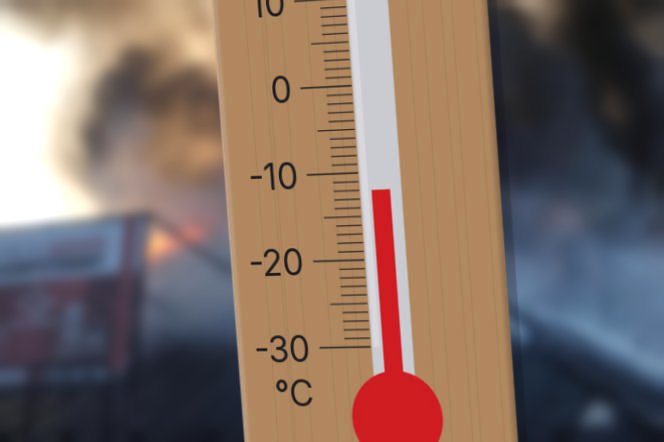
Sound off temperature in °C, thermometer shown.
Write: -12 °C
